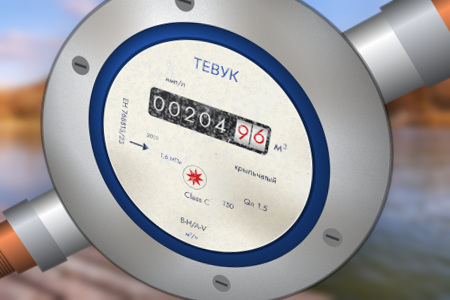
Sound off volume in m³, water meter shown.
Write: 204.96 m³
